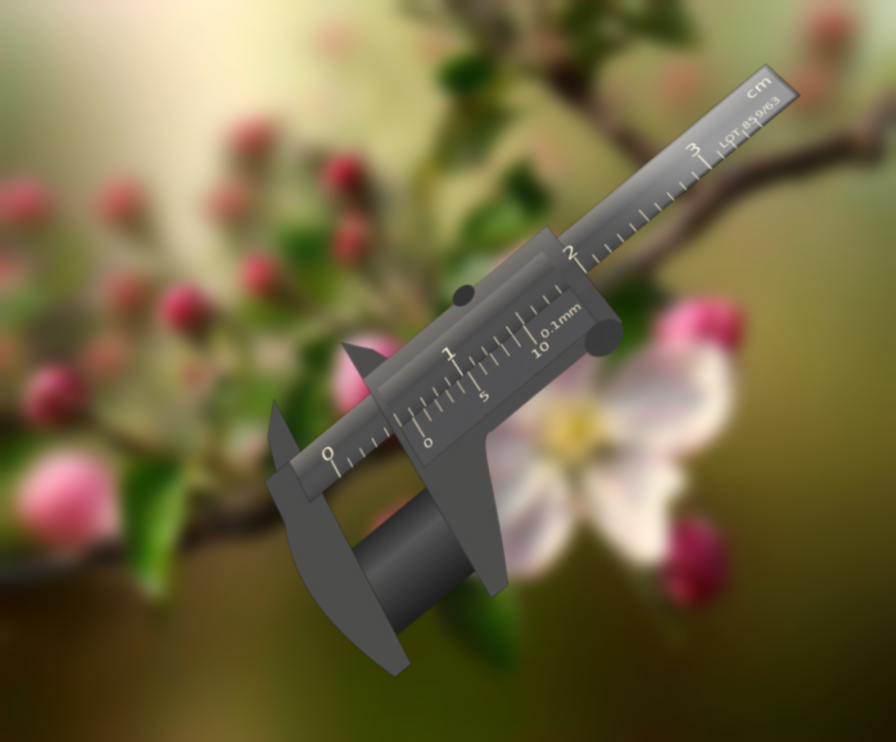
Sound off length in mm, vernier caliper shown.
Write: 5.9 mm
